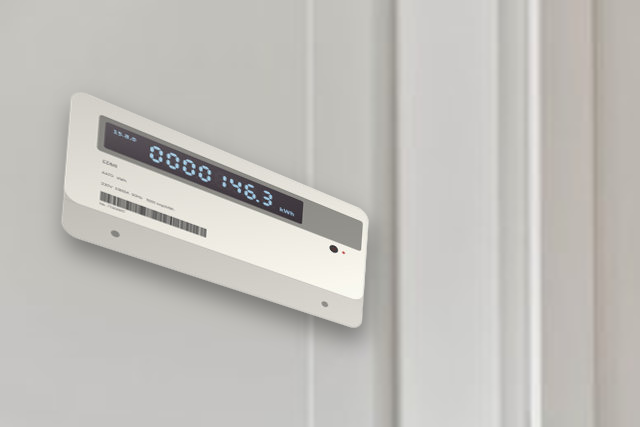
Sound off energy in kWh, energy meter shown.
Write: 146.3 kWh
